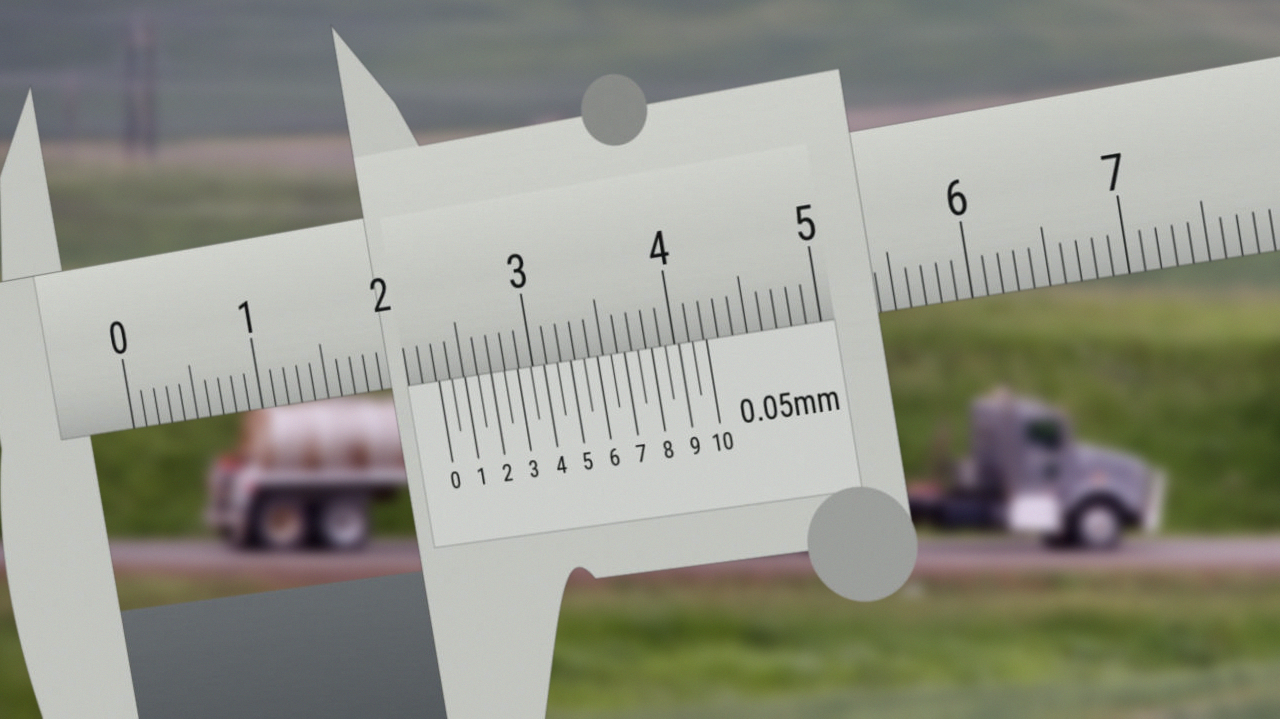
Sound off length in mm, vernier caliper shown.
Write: 23.2 mm
